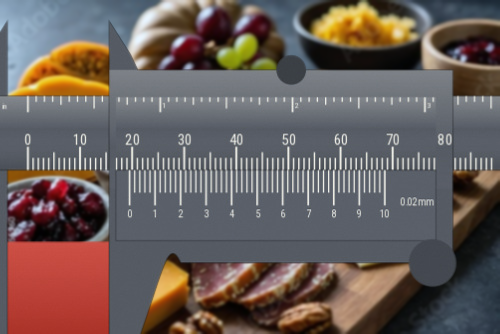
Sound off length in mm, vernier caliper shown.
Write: 19.5 mm
